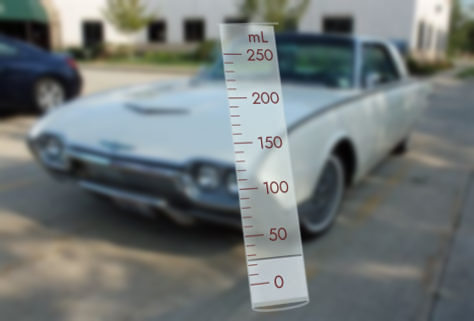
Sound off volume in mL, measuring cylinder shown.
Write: 25 mL
